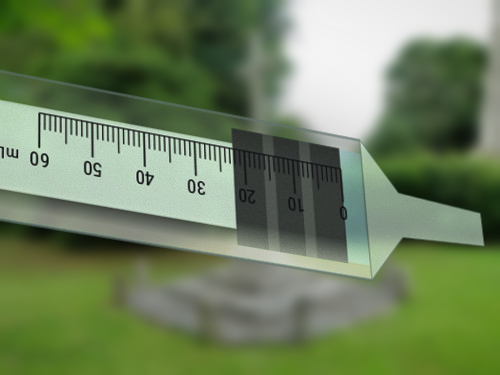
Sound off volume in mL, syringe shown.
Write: 0 mL
